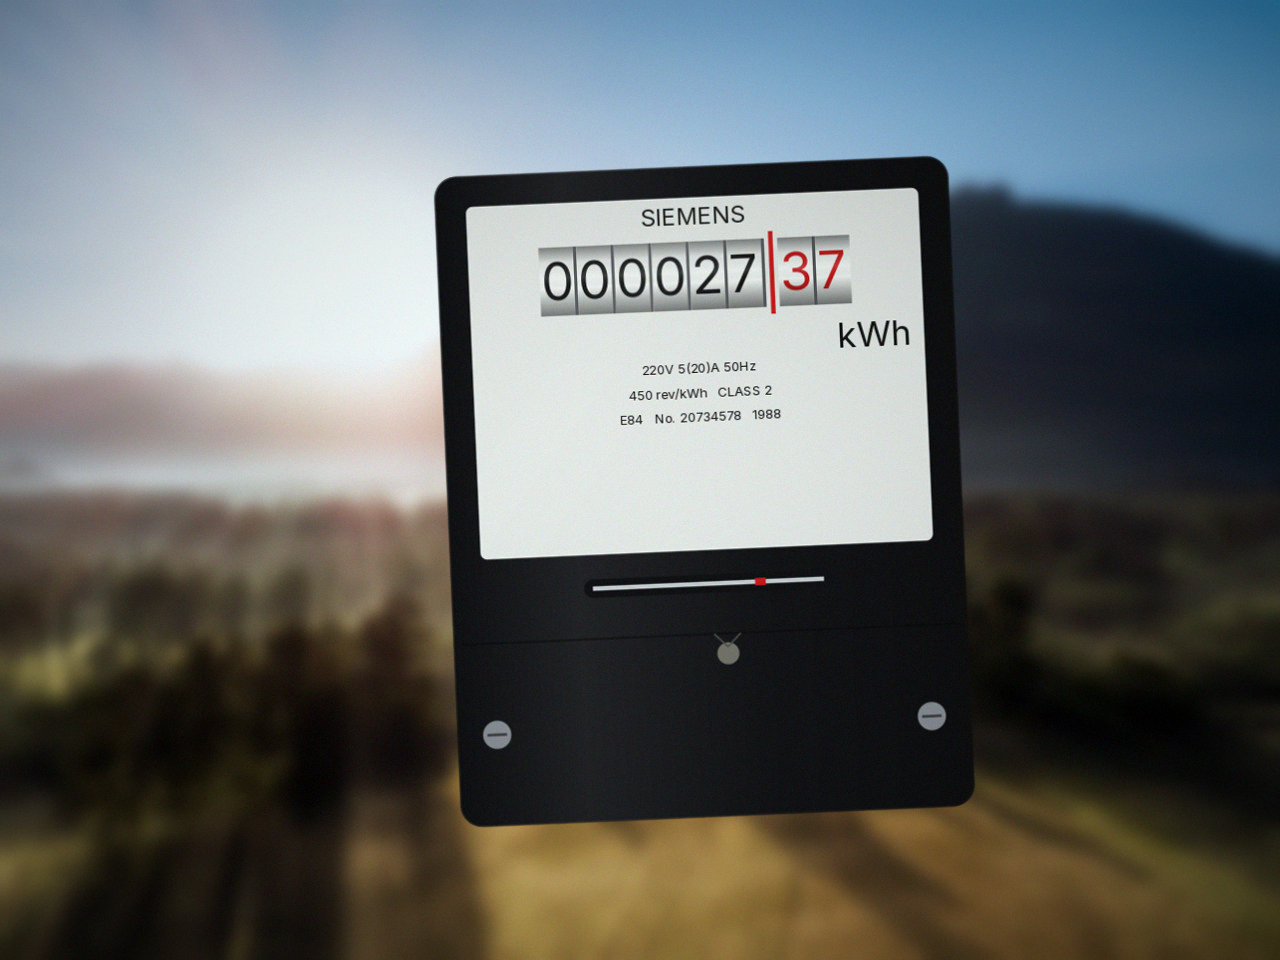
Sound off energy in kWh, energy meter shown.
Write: 27.37 kWh
